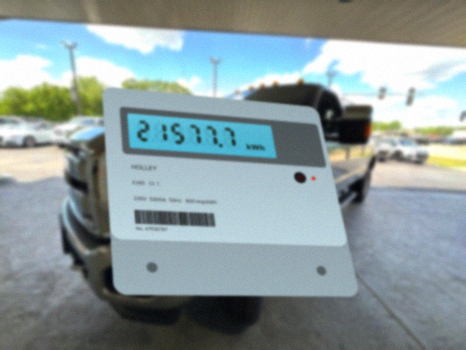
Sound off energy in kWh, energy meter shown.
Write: 21577.7 kWh
